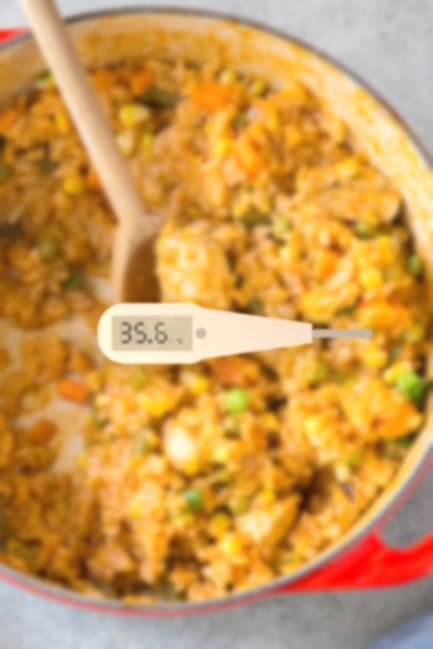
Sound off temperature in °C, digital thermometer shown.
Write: 35.6 °C
